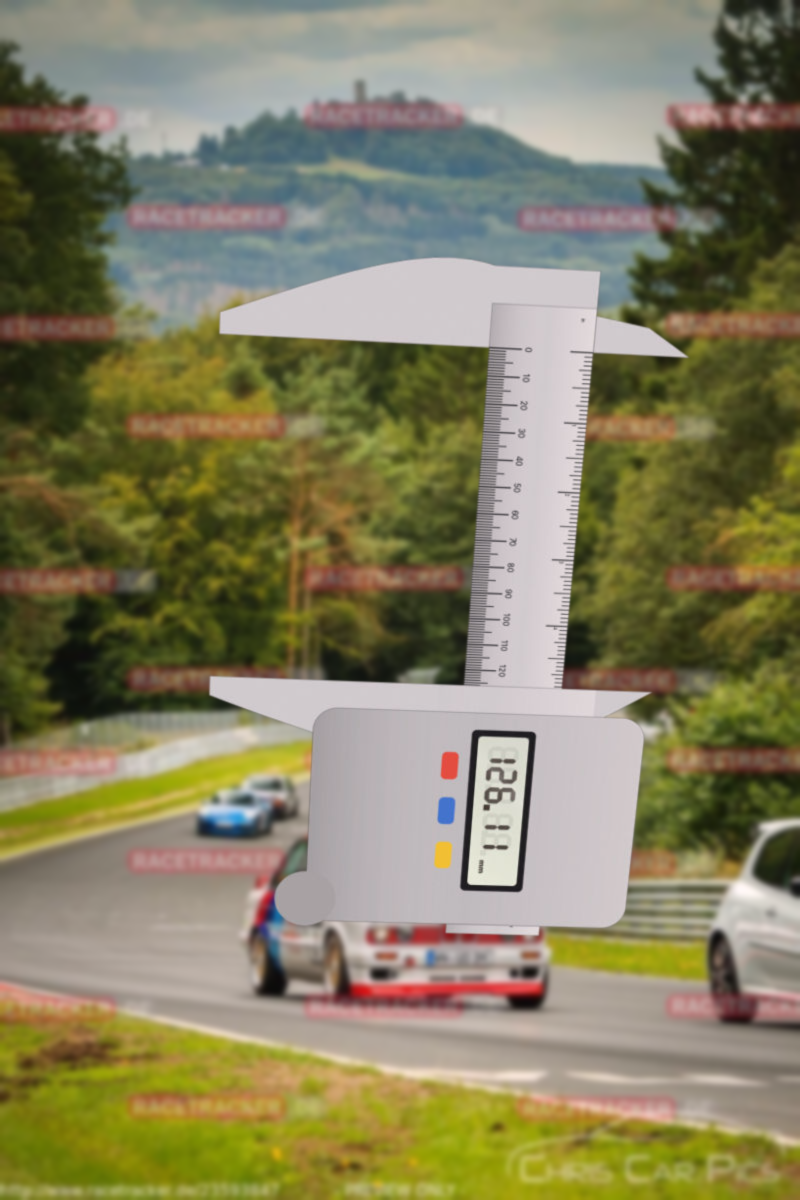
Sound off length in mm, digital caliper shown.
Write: 126.11 mm
